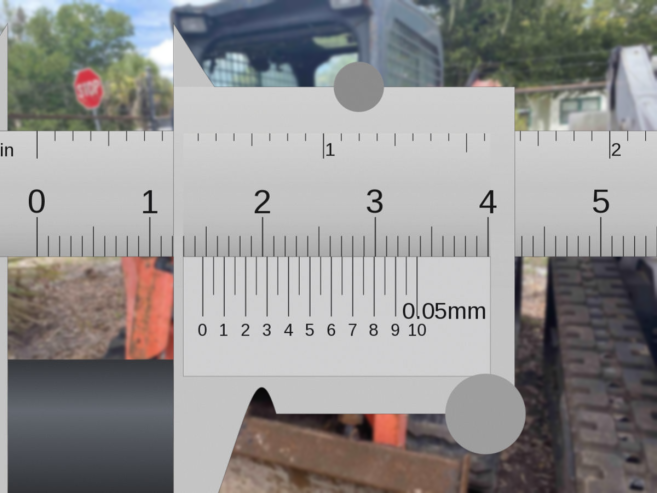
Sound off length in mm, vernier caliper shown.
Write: 14.7 mm
